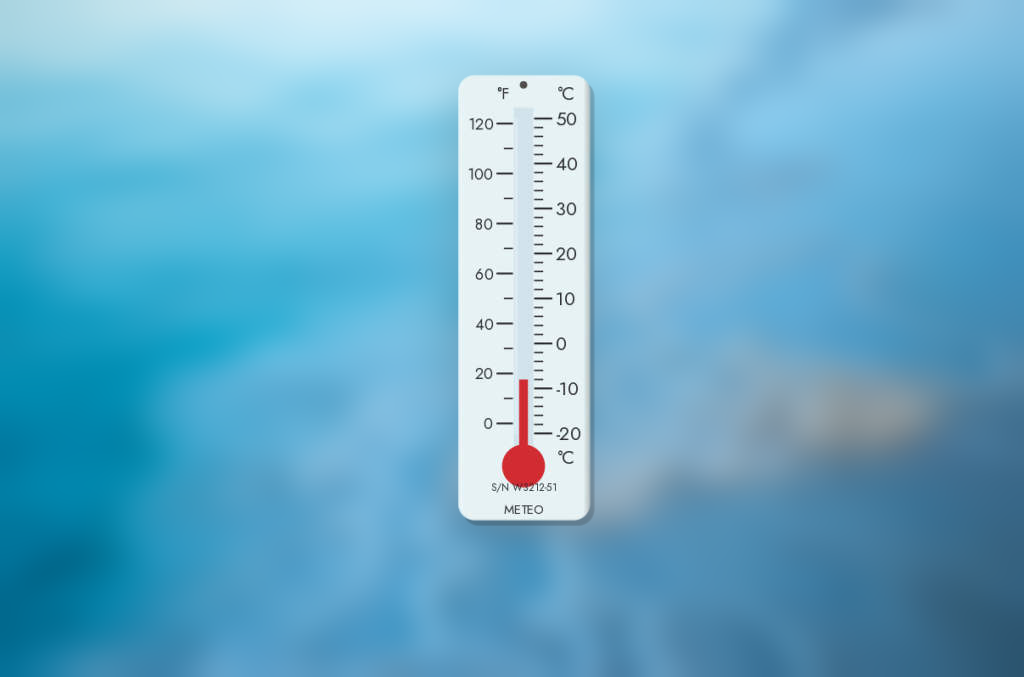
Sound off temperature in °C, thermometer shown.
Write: -8 °C
